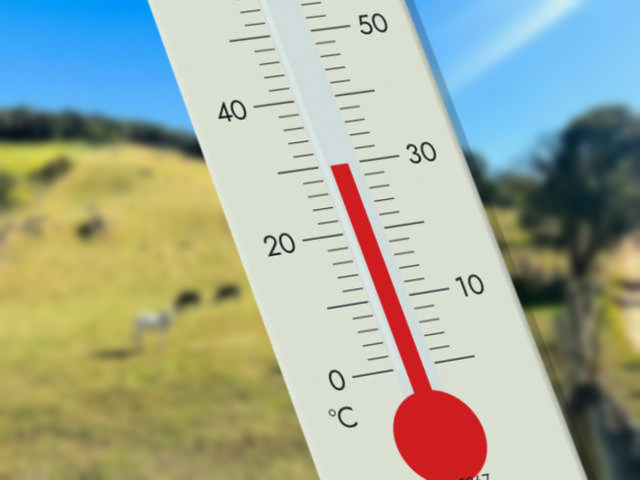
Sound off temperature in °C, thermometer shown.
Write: 30 °C
